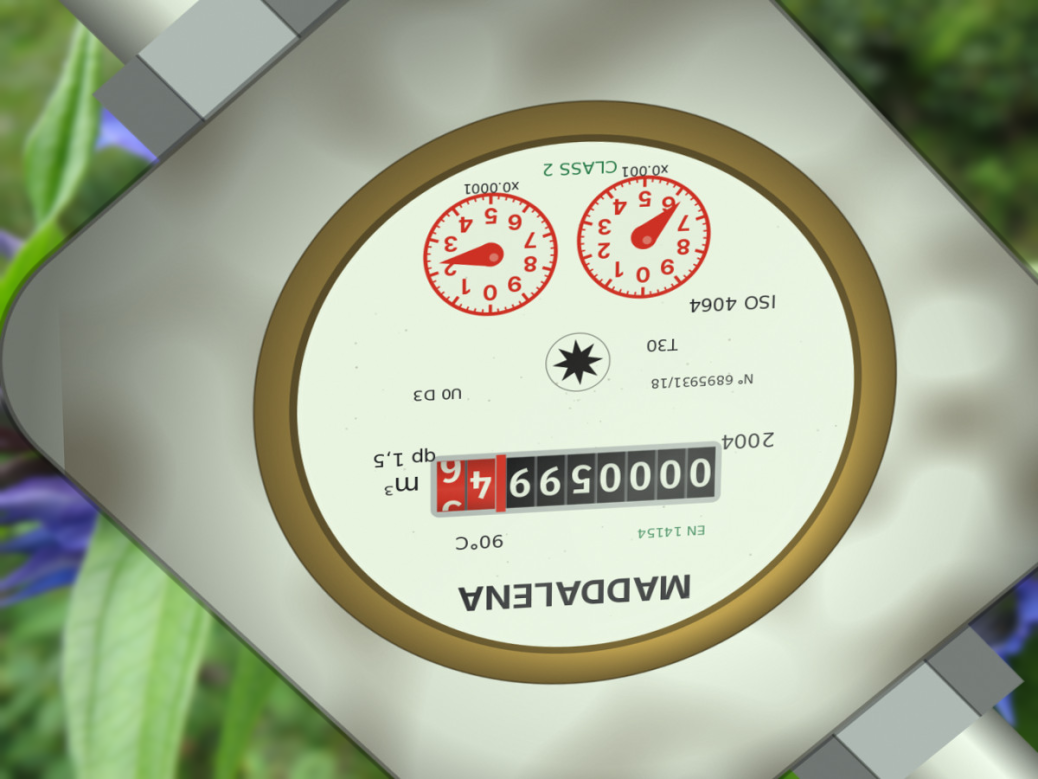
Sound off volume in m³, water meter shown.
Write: 599.4562 m³
